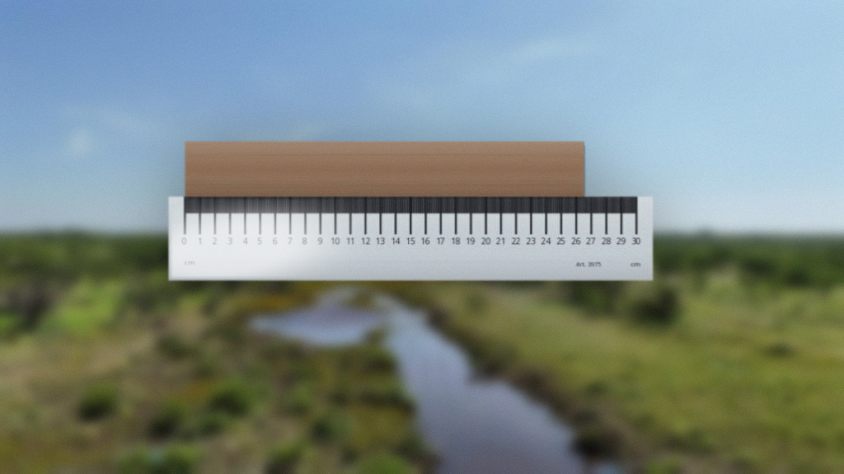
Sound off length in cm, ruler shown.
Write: 26.5 cm
